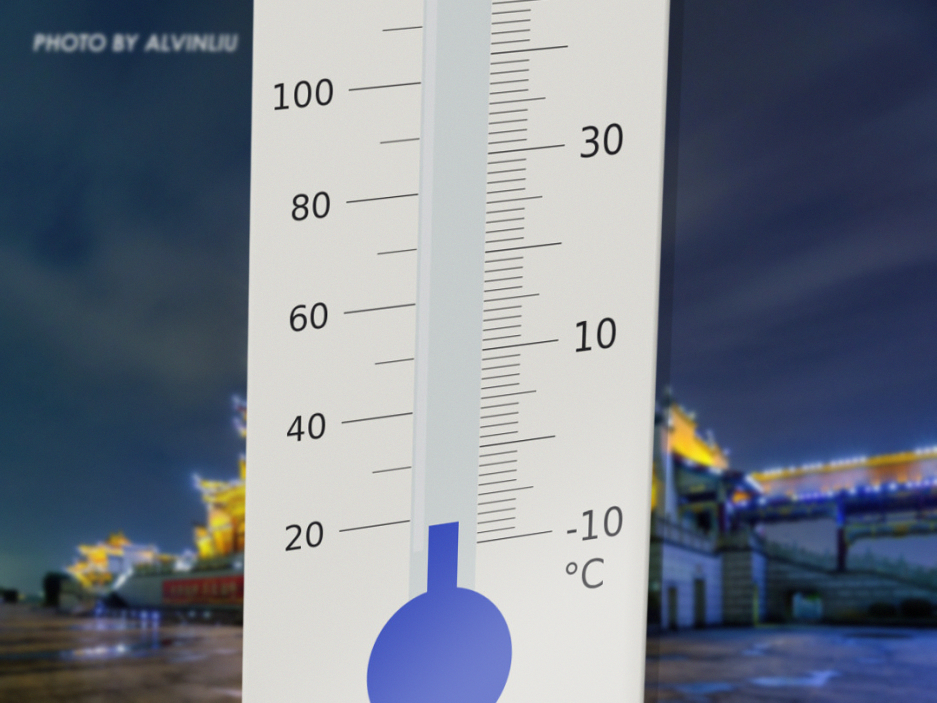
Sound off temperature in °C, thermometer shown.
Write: -7.5 °C
